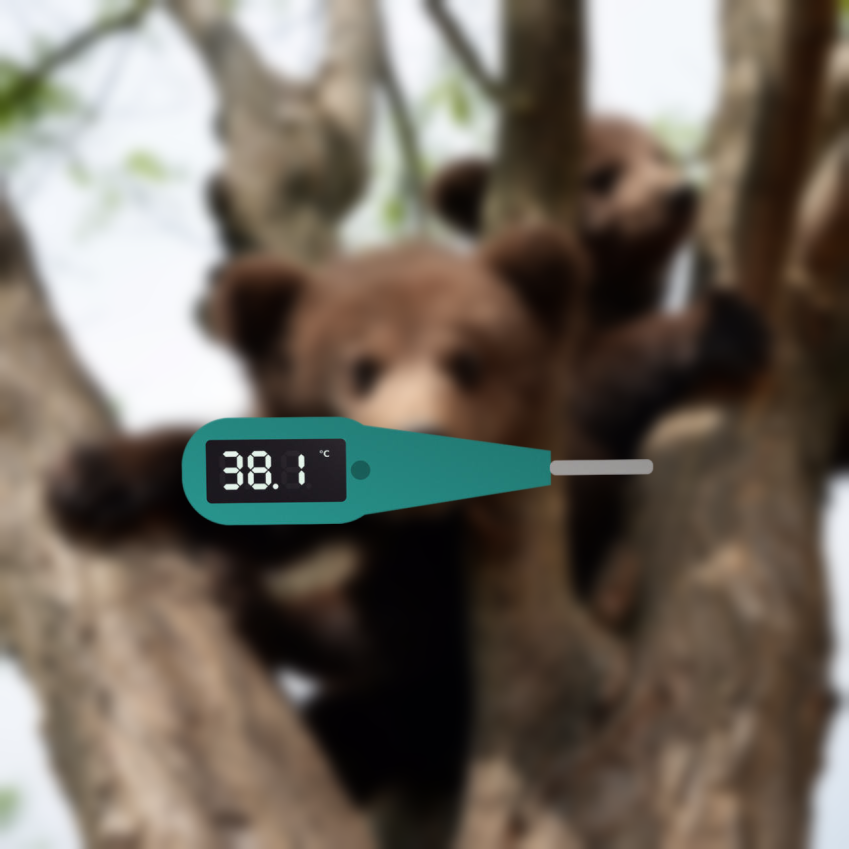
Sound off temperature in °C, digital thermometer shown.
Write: 38.1 °C
